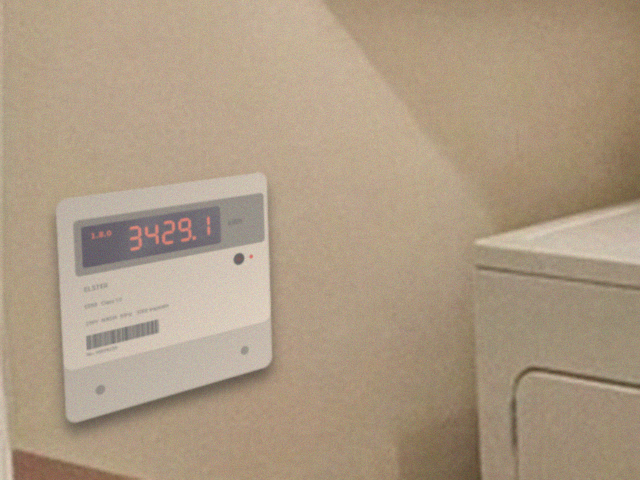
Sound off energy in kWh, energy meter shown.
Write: 3429.1 kWh
